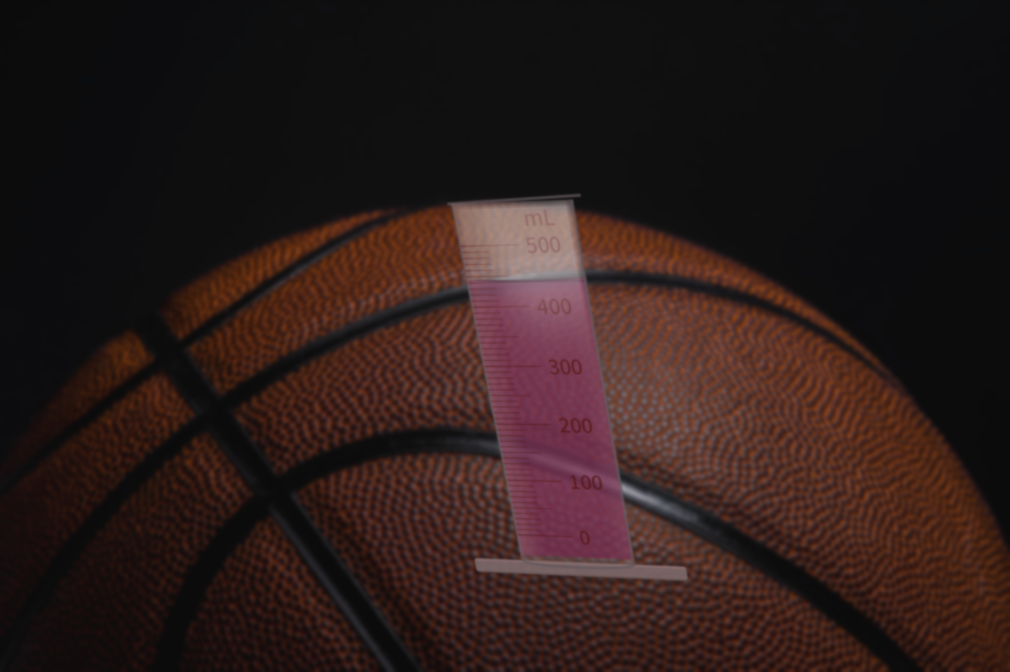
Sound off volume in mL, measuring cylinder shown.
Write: 440 mL
